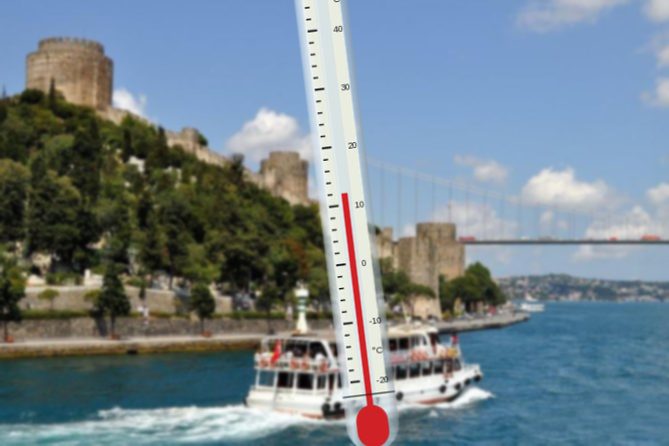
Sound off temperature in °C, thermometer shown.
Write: 12 °C
